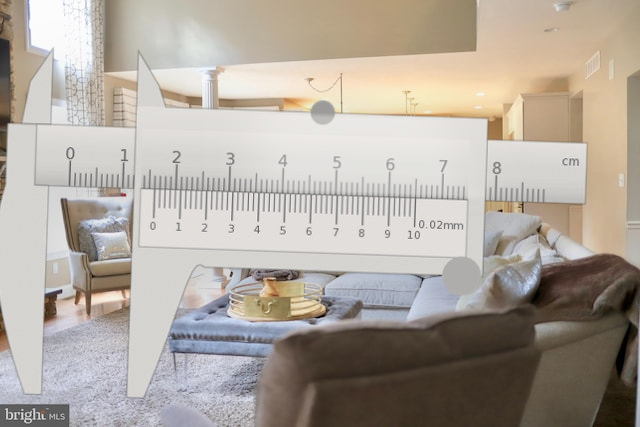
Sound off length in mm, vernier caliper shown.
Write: 16.0 mm
